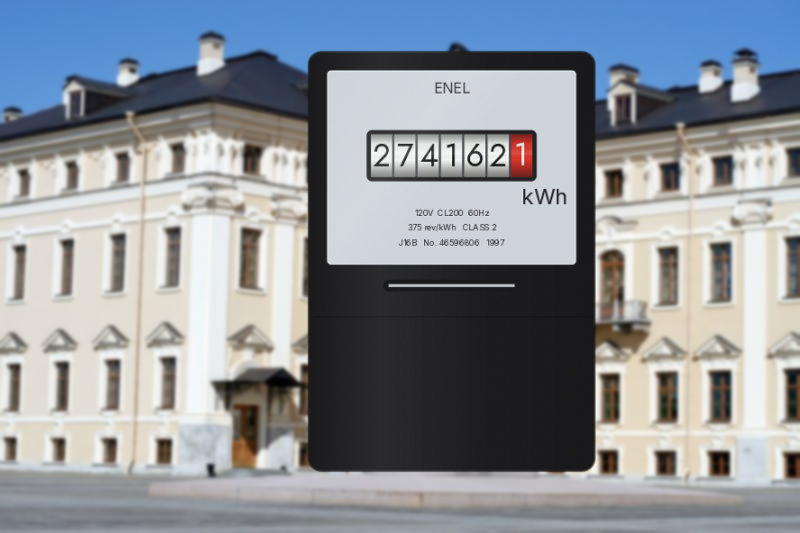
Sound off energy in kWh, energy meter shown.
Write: 274162.1 kWh
